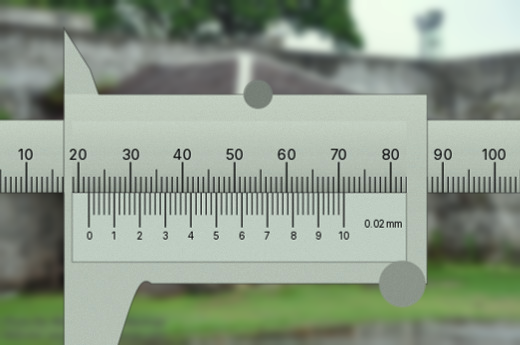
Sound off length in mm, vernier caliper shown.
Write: 22.0 mm
